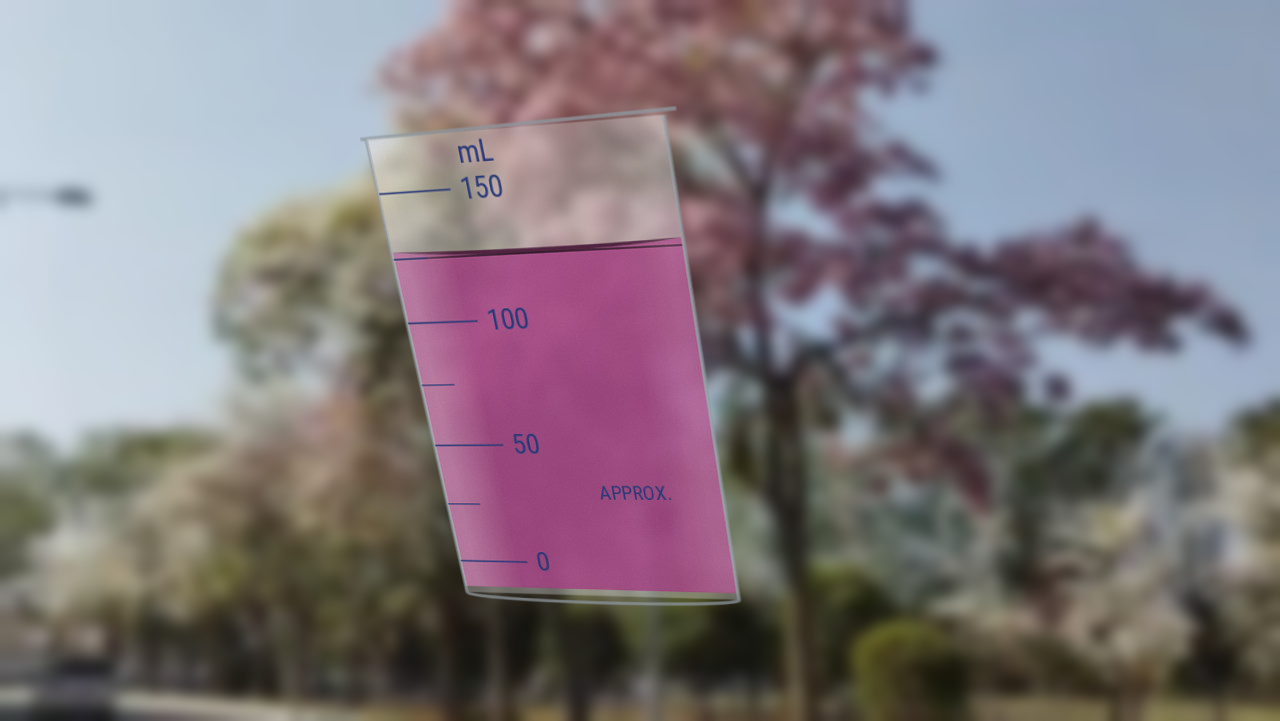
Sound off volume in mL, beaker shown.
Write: 125 mL
